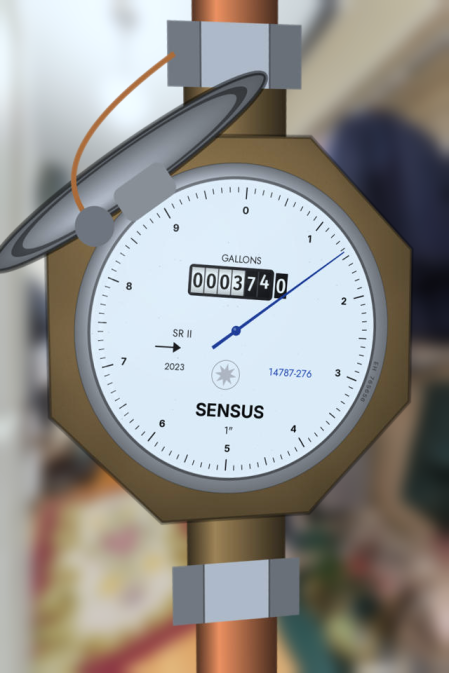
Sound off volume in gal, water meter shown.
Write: 3741.4 gal
